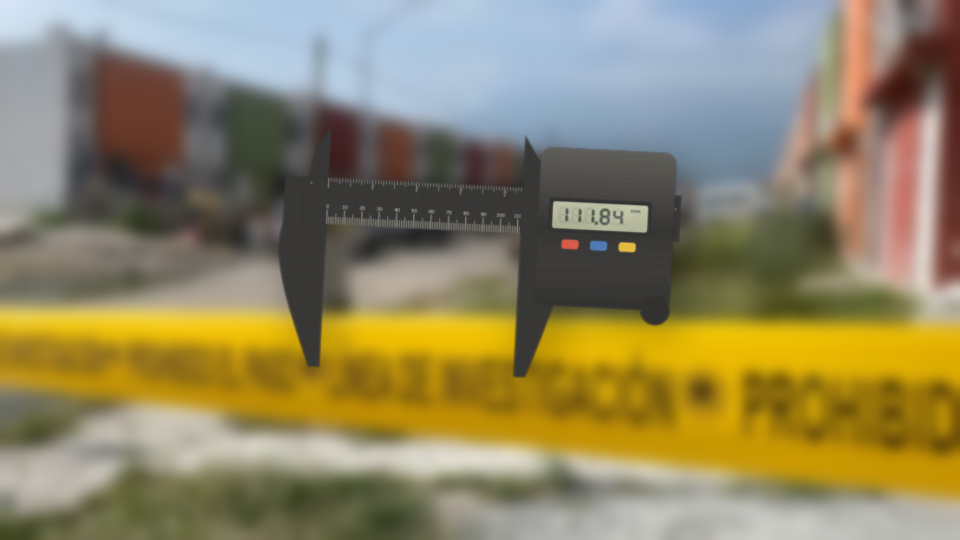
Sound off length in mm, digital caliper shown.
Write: 111.84 mm
